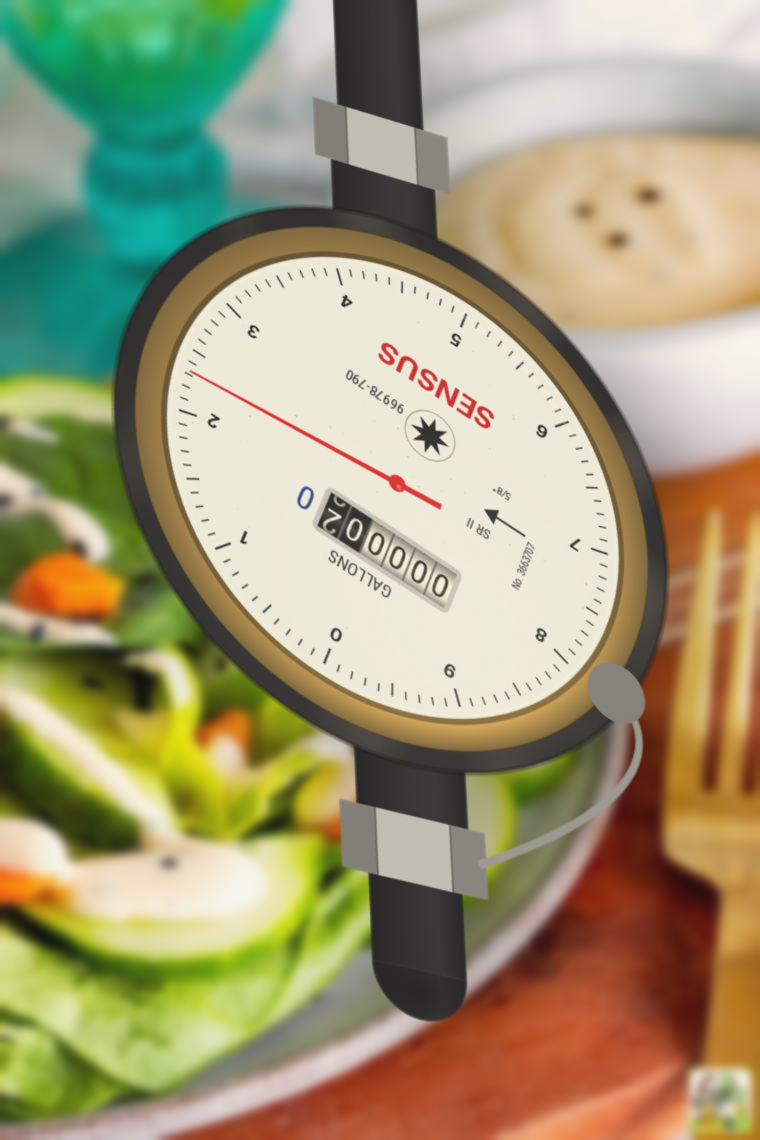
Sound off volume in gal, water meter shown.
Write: 22.3 gal
